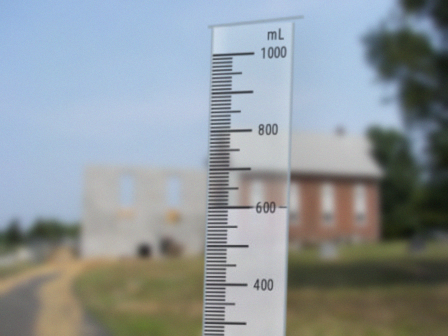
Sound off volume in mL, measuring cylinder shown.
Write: 600 mL
